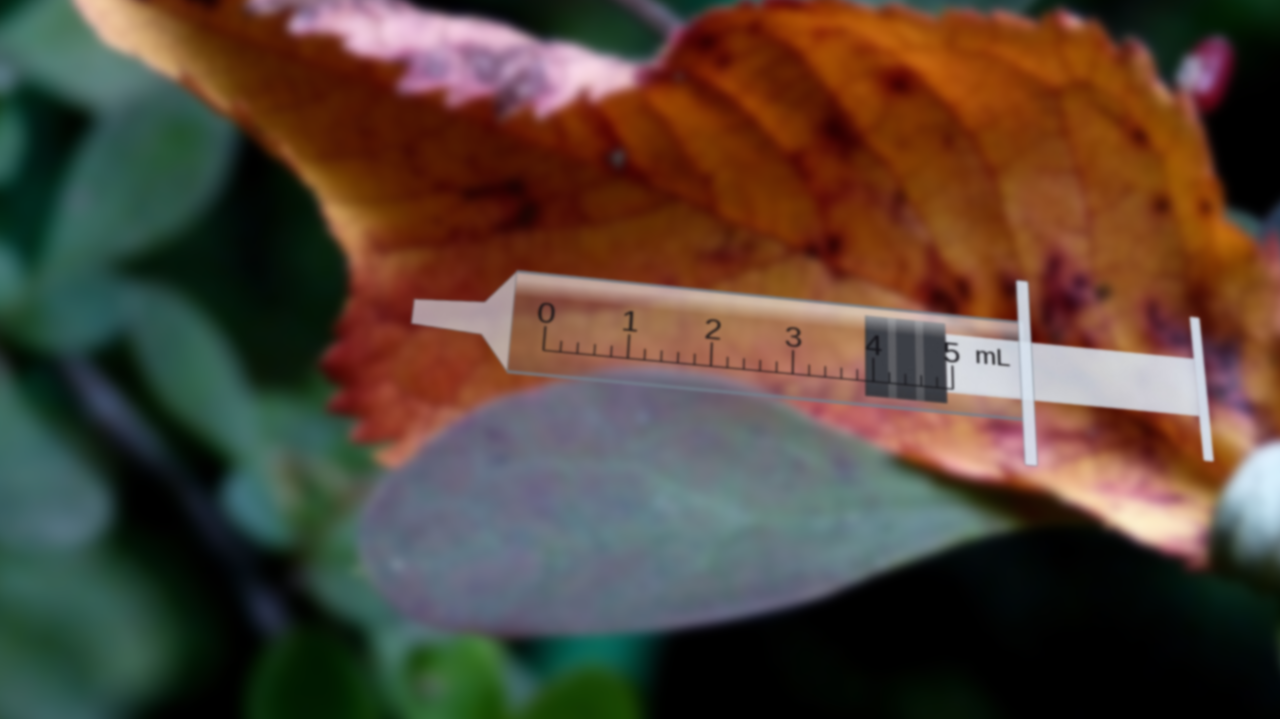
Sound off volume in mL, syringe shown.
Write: 3.9 mL
